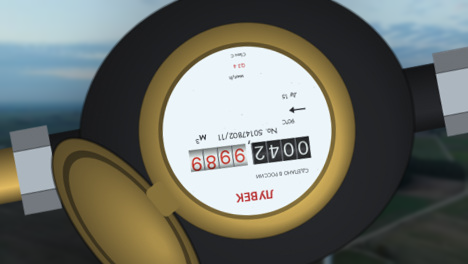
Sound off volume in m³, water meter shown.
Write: 42.9989 m³
